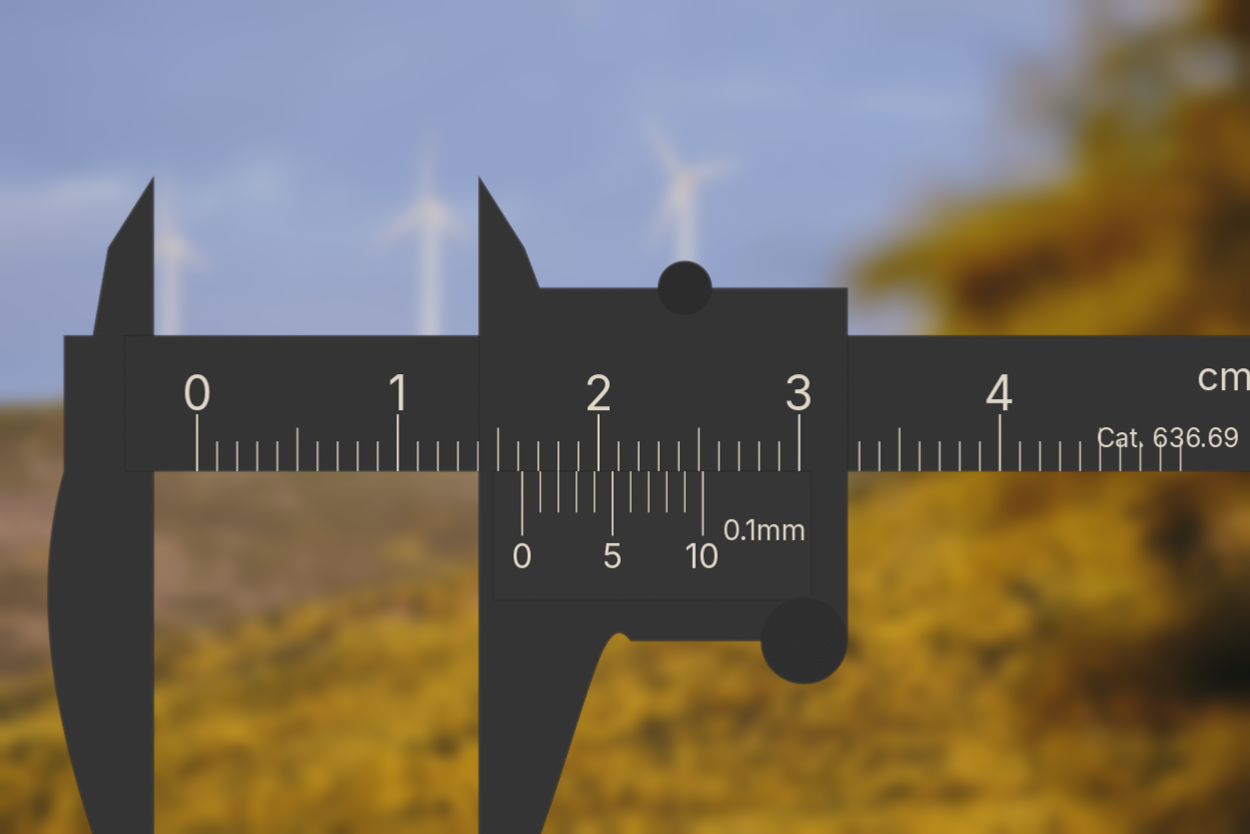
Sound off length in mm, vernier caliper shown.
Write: 16.2 mm
